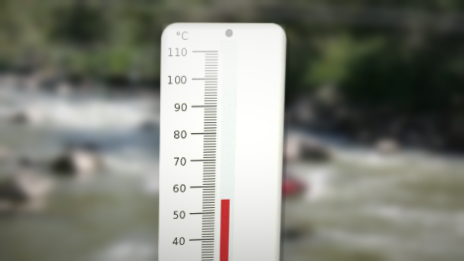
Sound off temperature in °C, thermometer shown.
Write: 55 °C
